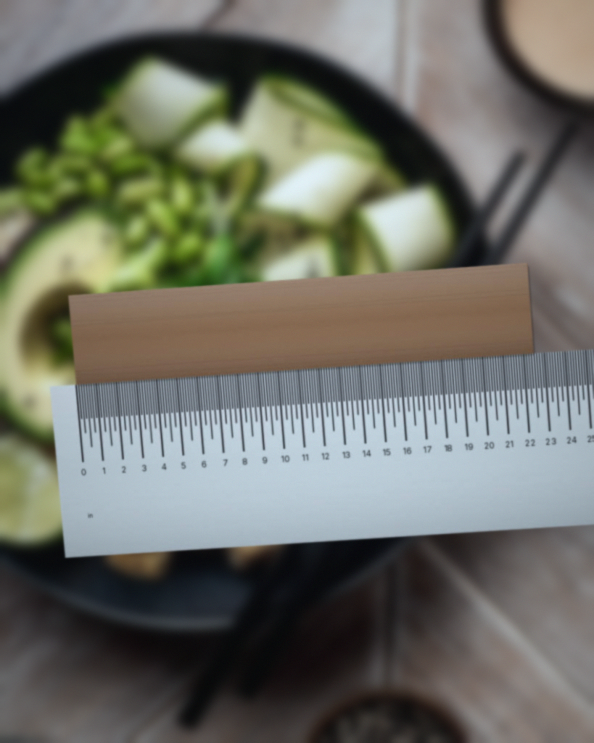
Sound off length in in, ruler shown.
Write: 22.5 in
